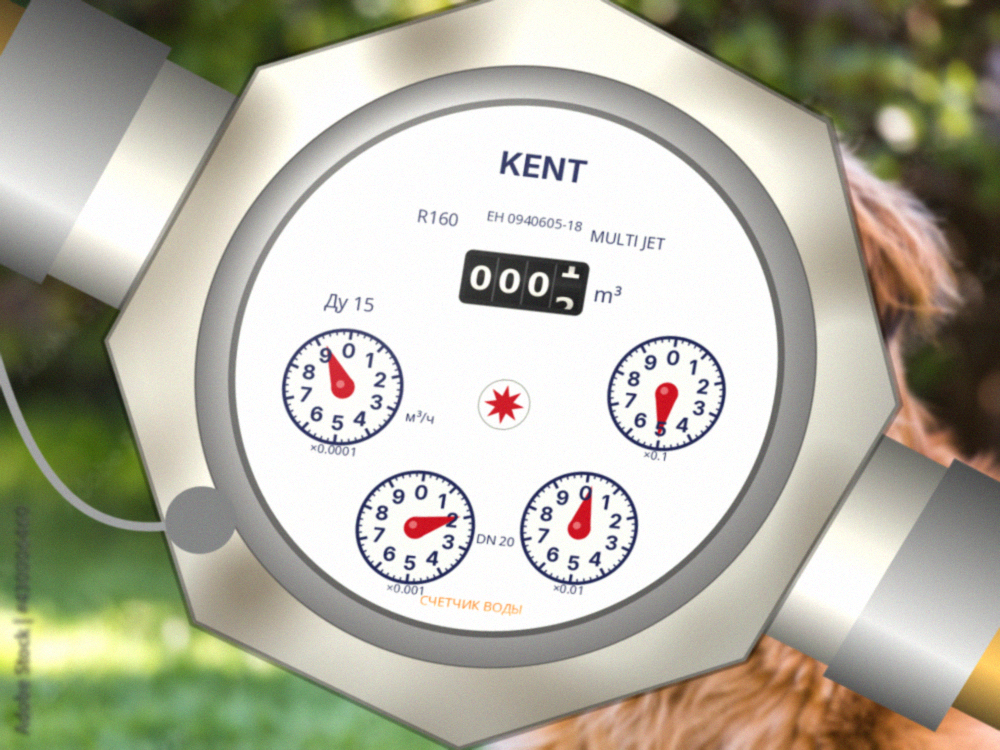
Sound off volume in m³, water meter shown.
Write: 1.5019 m³
